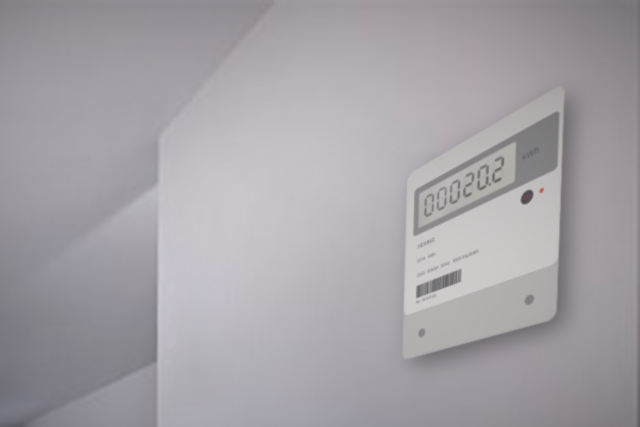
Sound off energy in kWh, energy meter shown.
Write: 20.2 kWh
